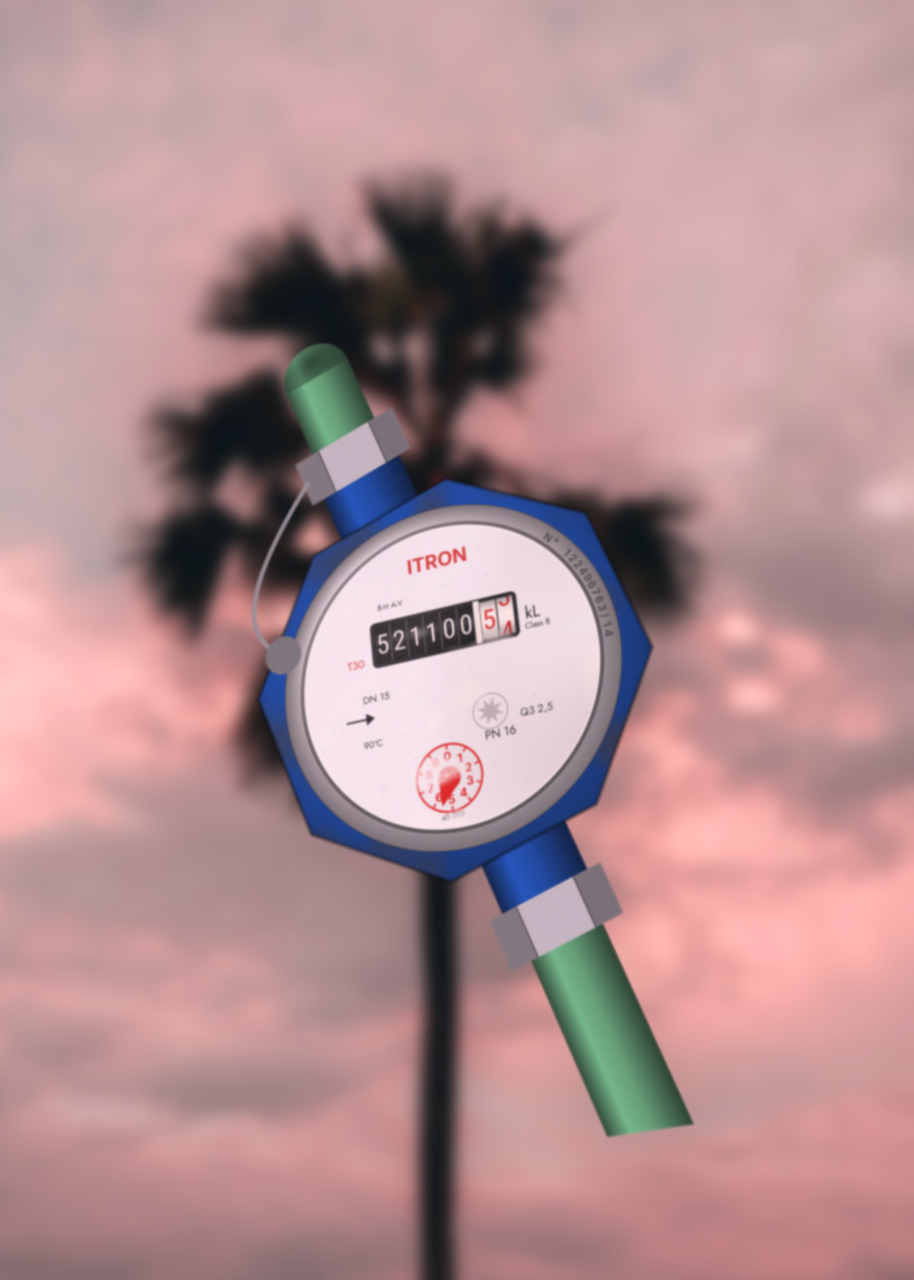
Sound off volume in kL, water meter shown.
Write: 521100.535 kL
